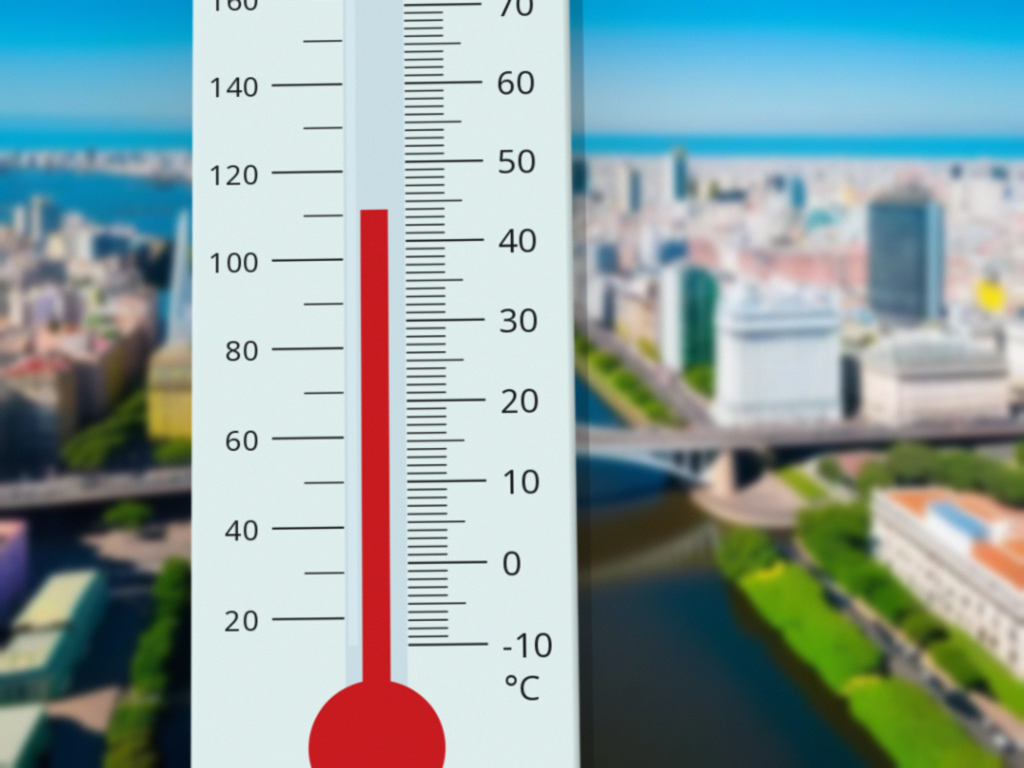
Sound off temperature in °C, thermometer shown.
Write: 44 °C
